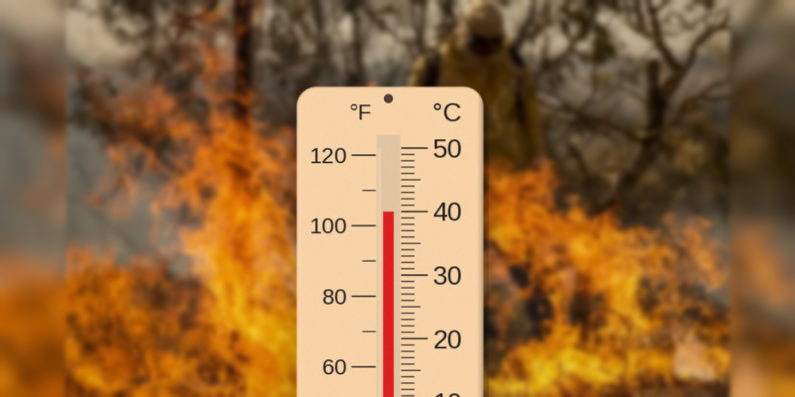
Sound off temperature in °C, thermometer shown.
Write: 40 °C
